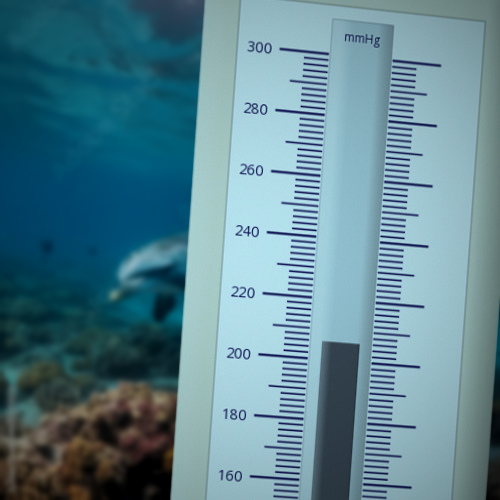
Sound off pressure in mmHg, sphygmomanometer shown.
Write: 206 mmHg
